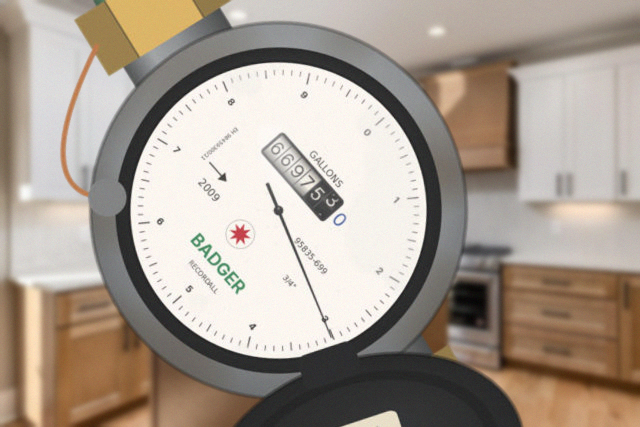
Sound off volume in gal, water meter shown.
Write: 6697533.0 gal
